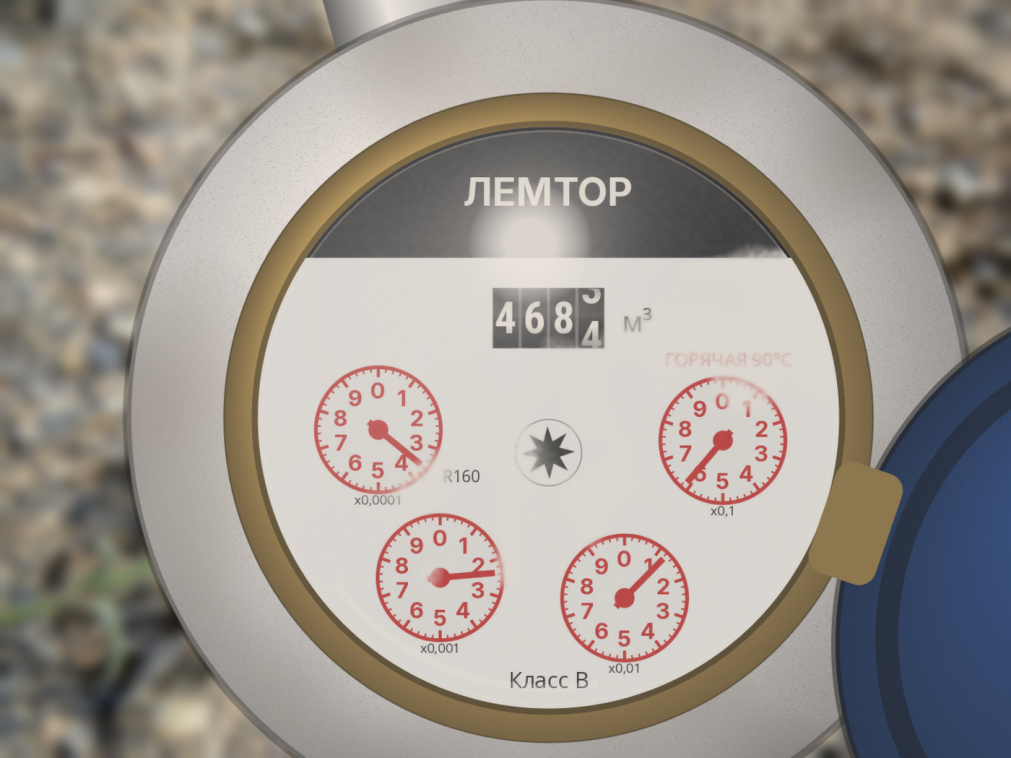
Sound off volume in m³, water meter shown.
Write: 4683.6123 m³
